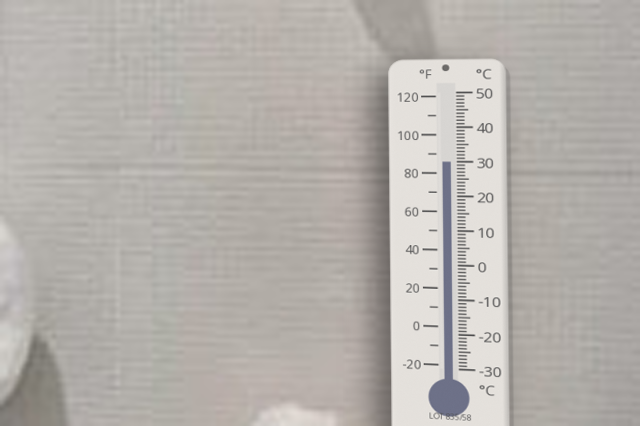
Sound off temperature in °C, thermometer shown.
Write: 30 °C
